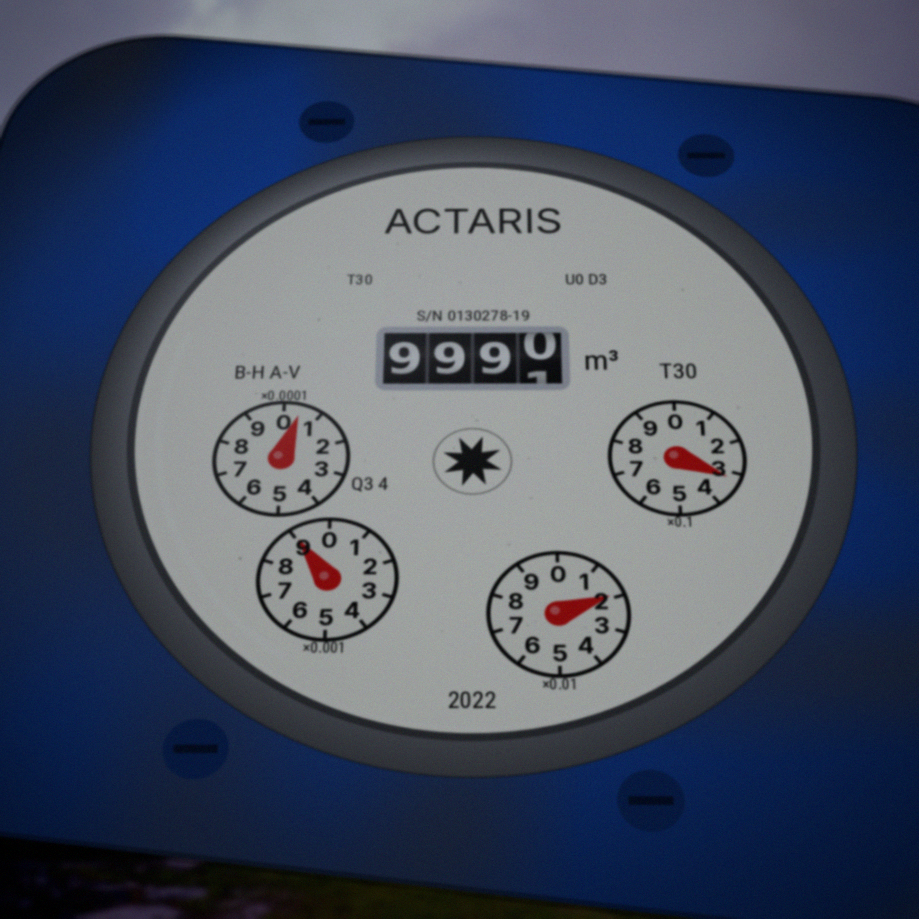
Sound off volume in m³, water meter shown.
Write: 9990.3190 m³
